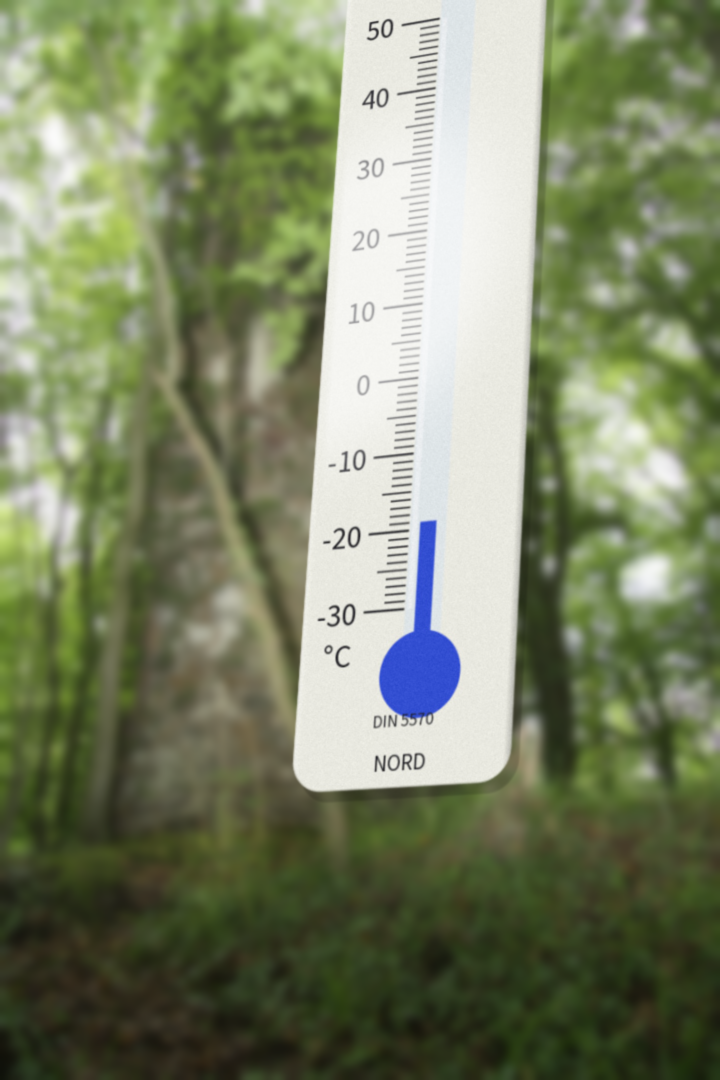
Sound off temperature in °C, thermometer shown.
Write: -19 °C
